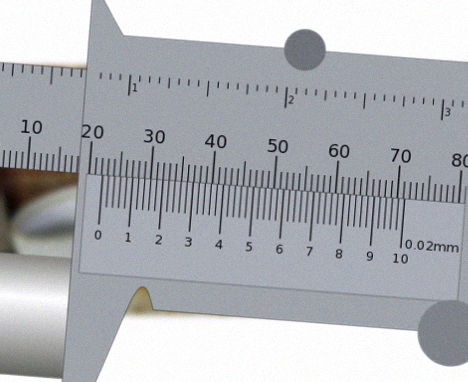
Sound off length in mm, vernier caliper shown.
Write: 22.2 mm
